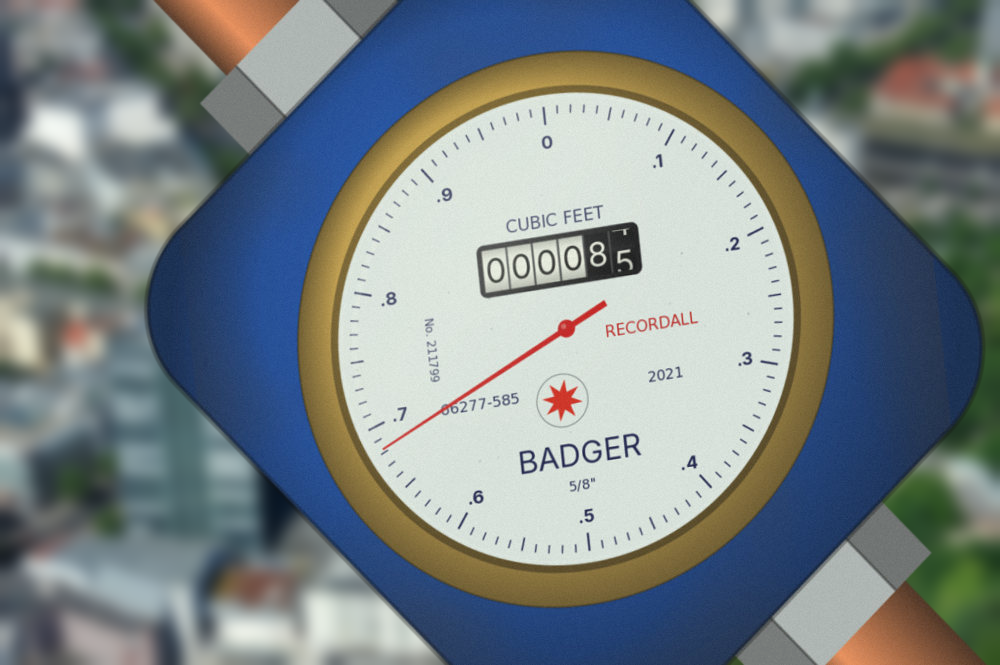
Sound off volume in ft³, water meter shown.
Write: 84.68 ft³
